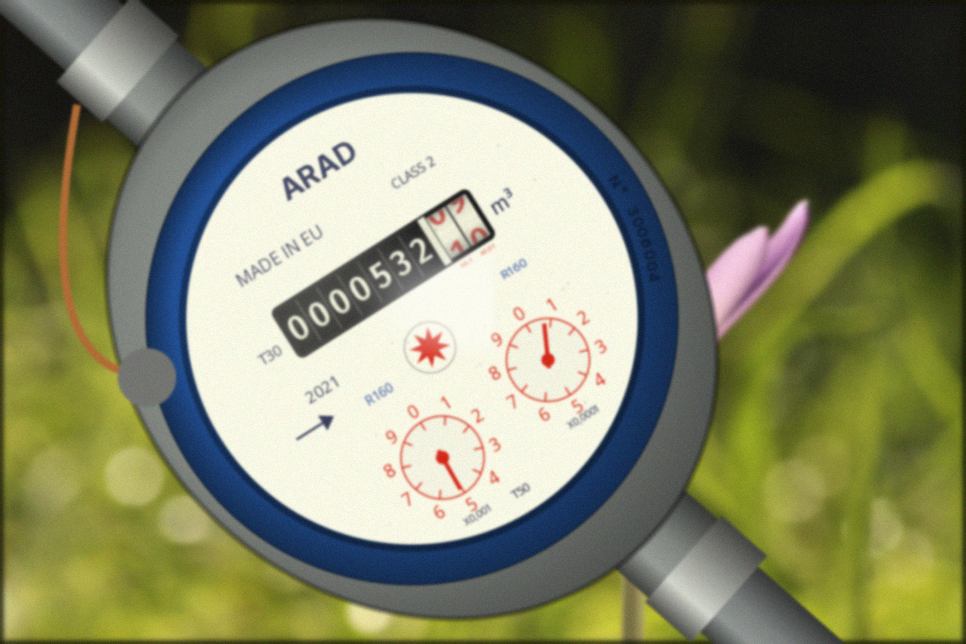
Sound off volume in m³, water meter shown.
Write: 532.0950 m³
